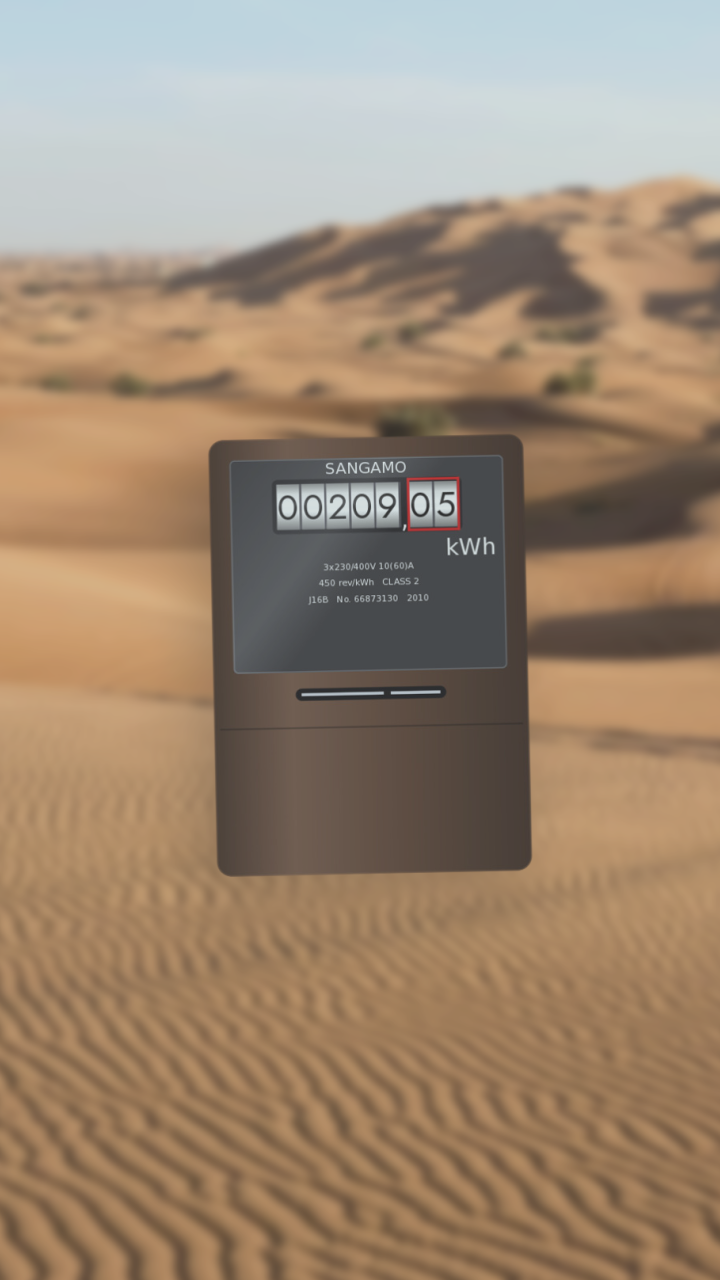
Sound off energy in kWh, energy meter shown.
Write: 209.05 kWh
